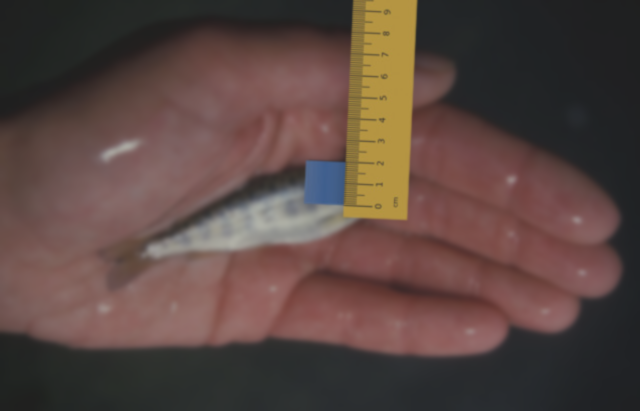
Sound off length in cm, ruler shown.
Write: 2 cm
